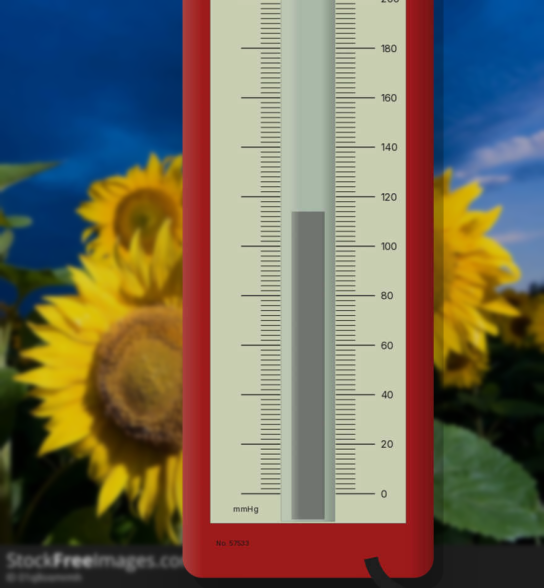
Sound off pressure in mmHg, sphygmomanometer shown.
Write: 114 mmHg
